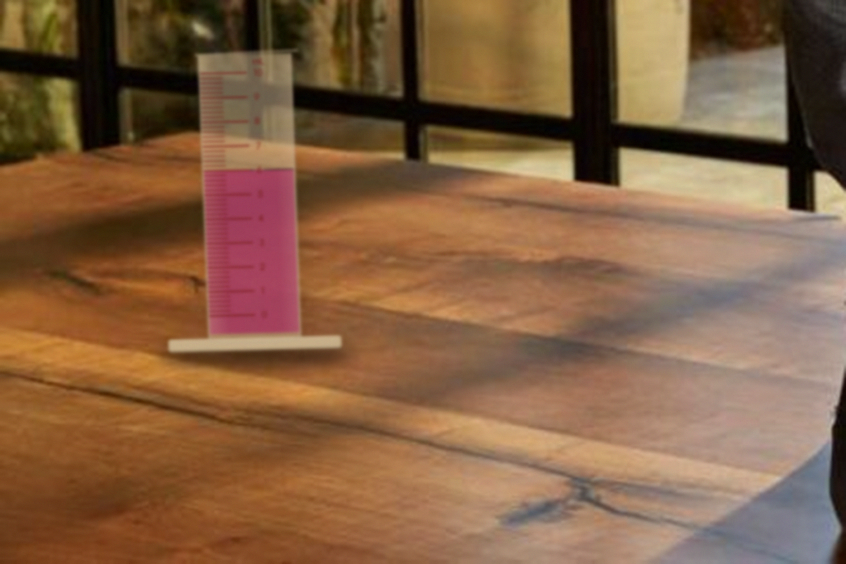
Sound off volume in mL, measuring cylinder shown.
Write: 6 mL
